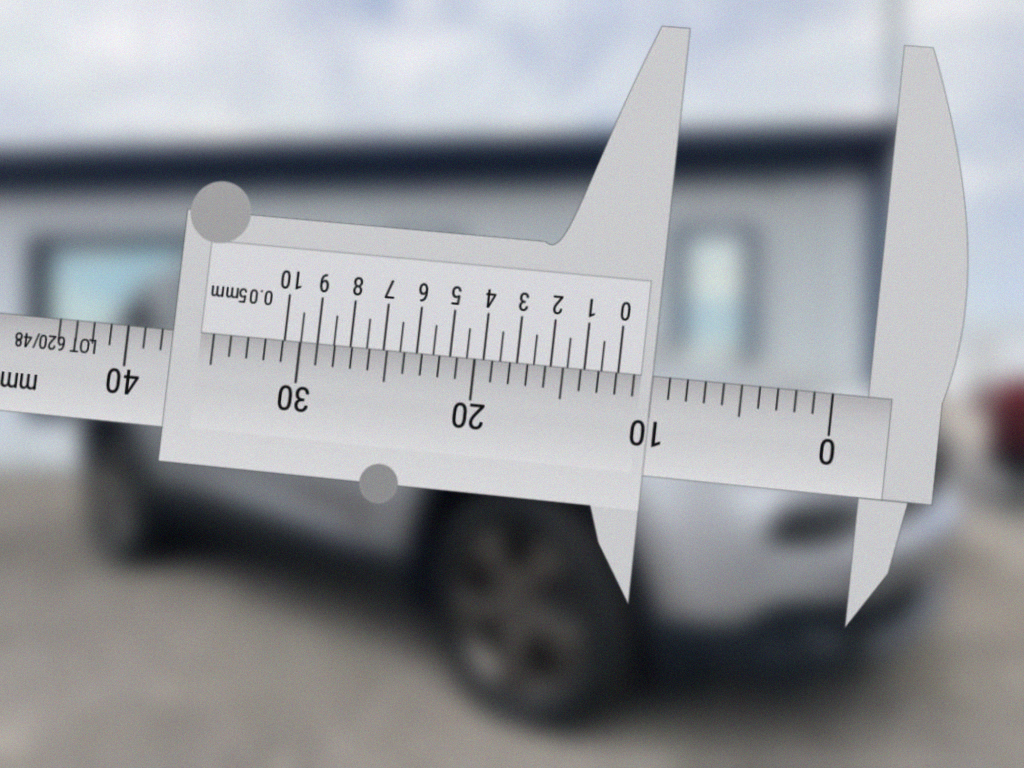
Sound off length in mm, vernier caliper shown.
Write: 11.9 mm
